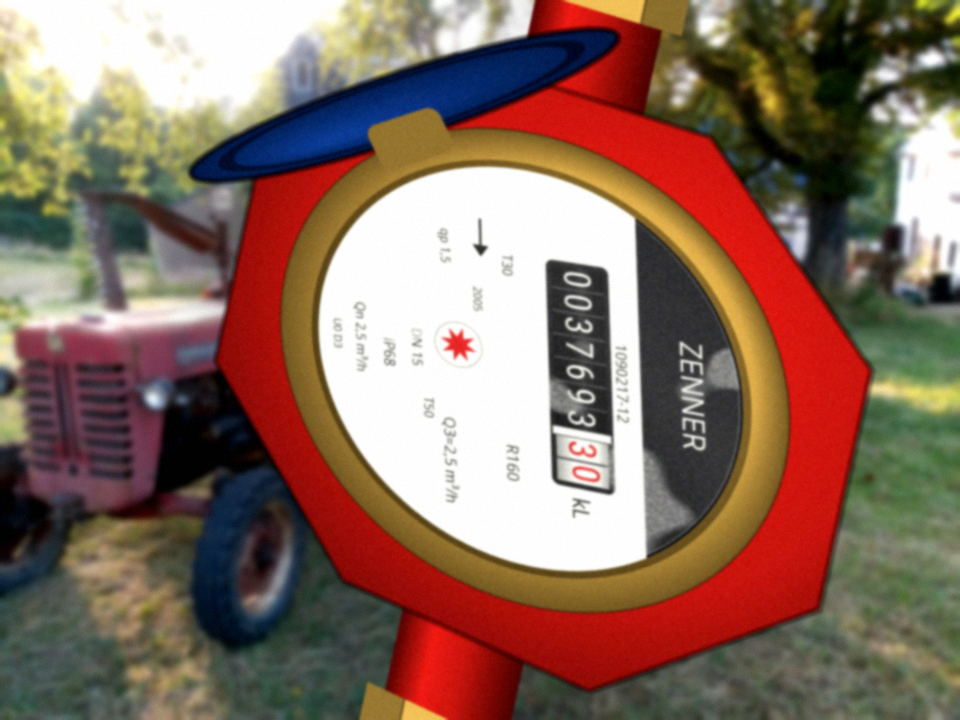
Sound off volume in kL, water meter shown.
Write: 37693.30 kL
